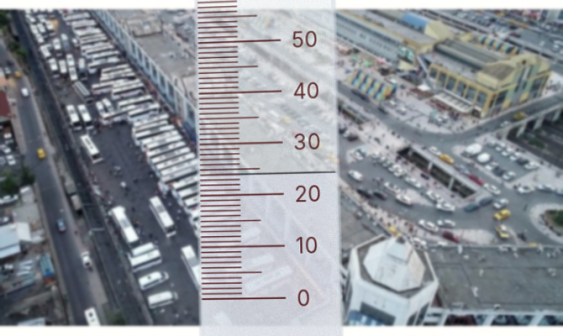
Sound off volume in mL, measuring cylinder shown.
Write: 24 mL
